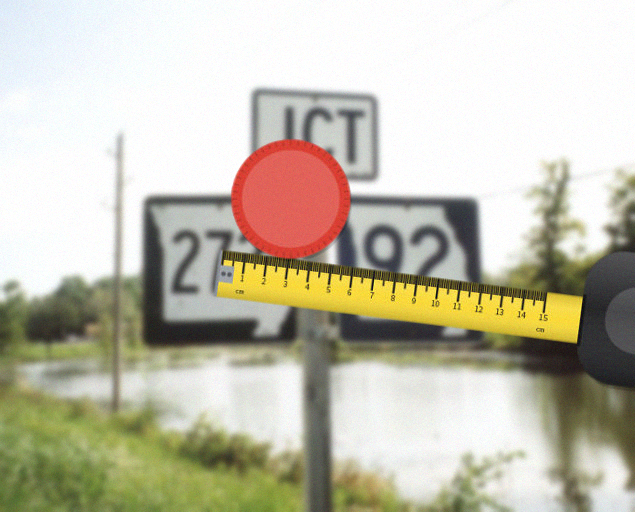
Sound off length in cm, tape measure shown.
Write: 5.5 cm
